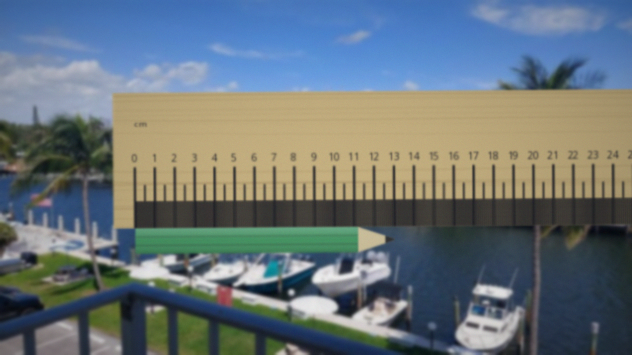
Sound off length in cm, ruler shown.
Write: 13 cm
